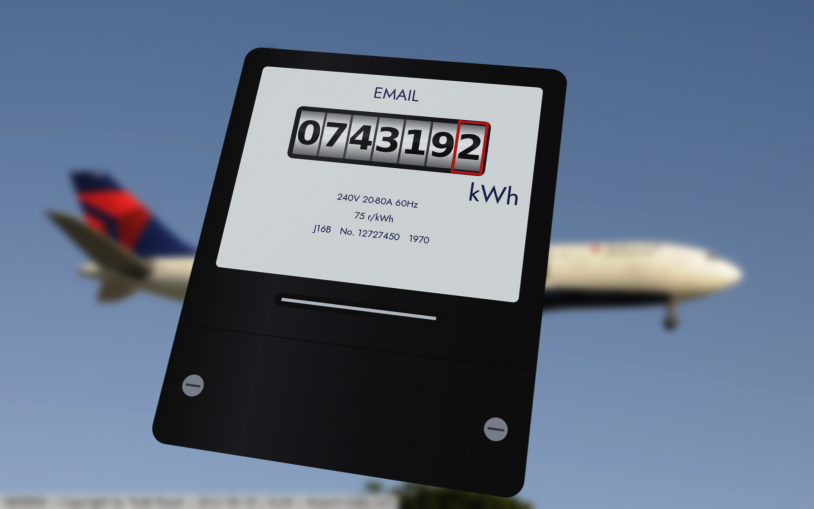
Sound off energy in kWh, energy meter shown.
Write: 74319.2 kWh
